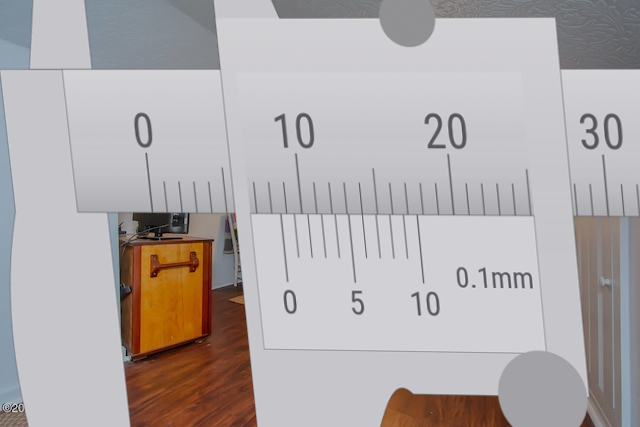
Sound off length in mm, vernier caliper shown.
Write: 8.6 mm
